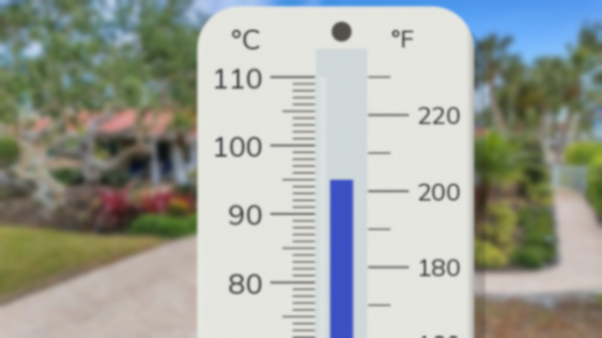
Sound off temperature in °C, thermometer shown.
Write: 95 °C
